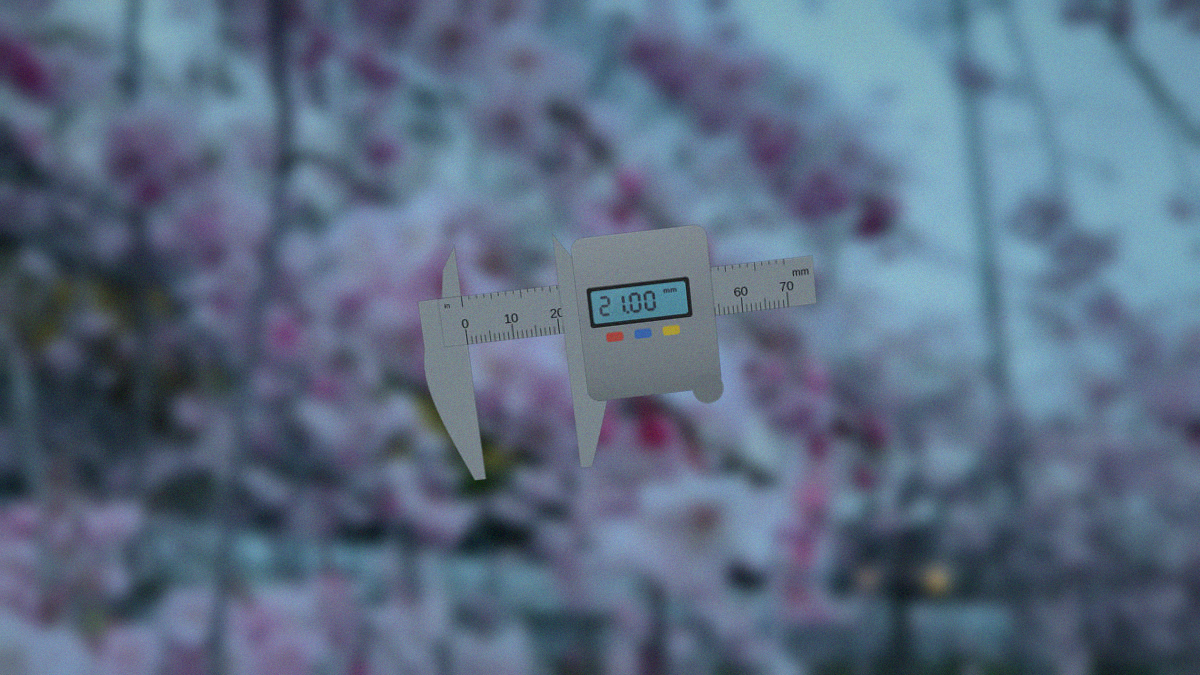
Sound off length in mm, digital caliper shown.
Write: 21.00 mm
